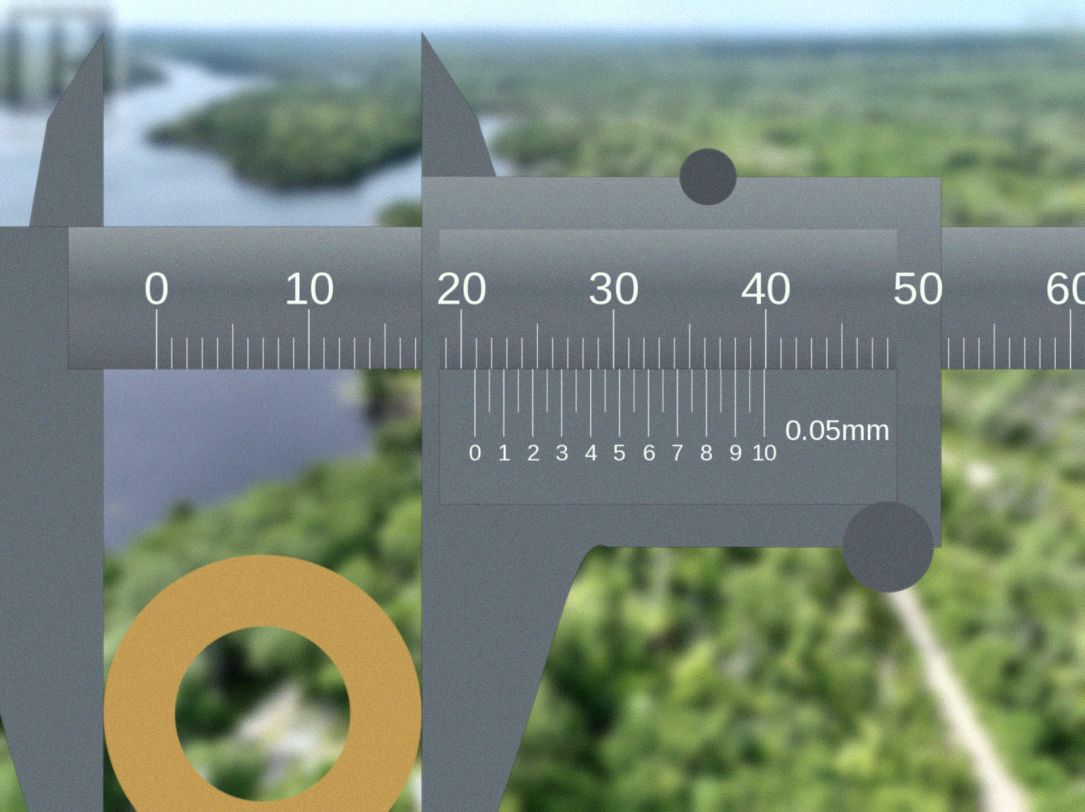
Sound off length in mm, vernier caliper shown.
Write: 20.9 mm
